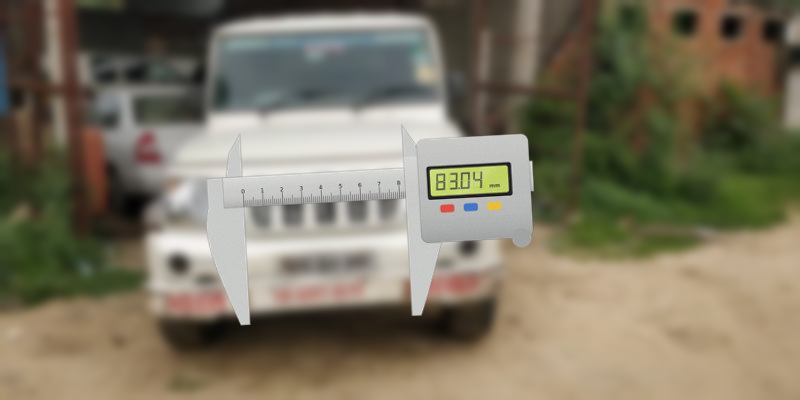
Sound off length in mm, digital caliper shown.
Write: 83.04 mm
